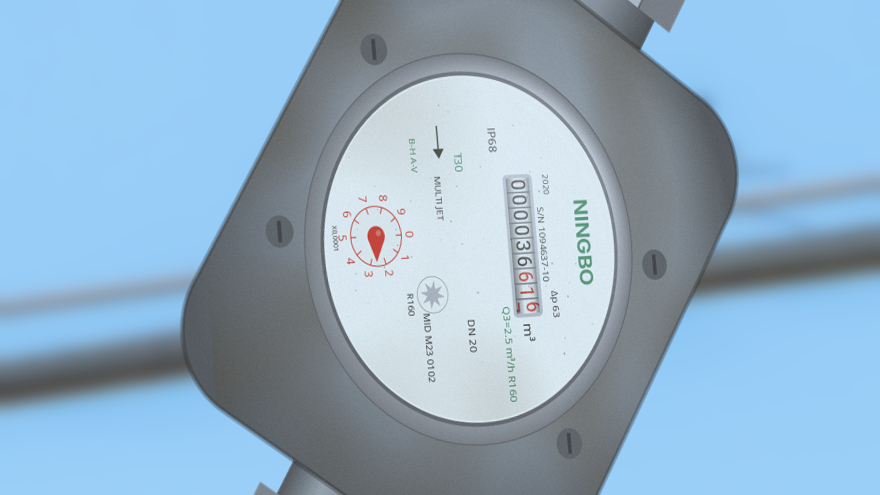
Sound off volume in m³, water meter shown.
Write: 36.6162 m³
